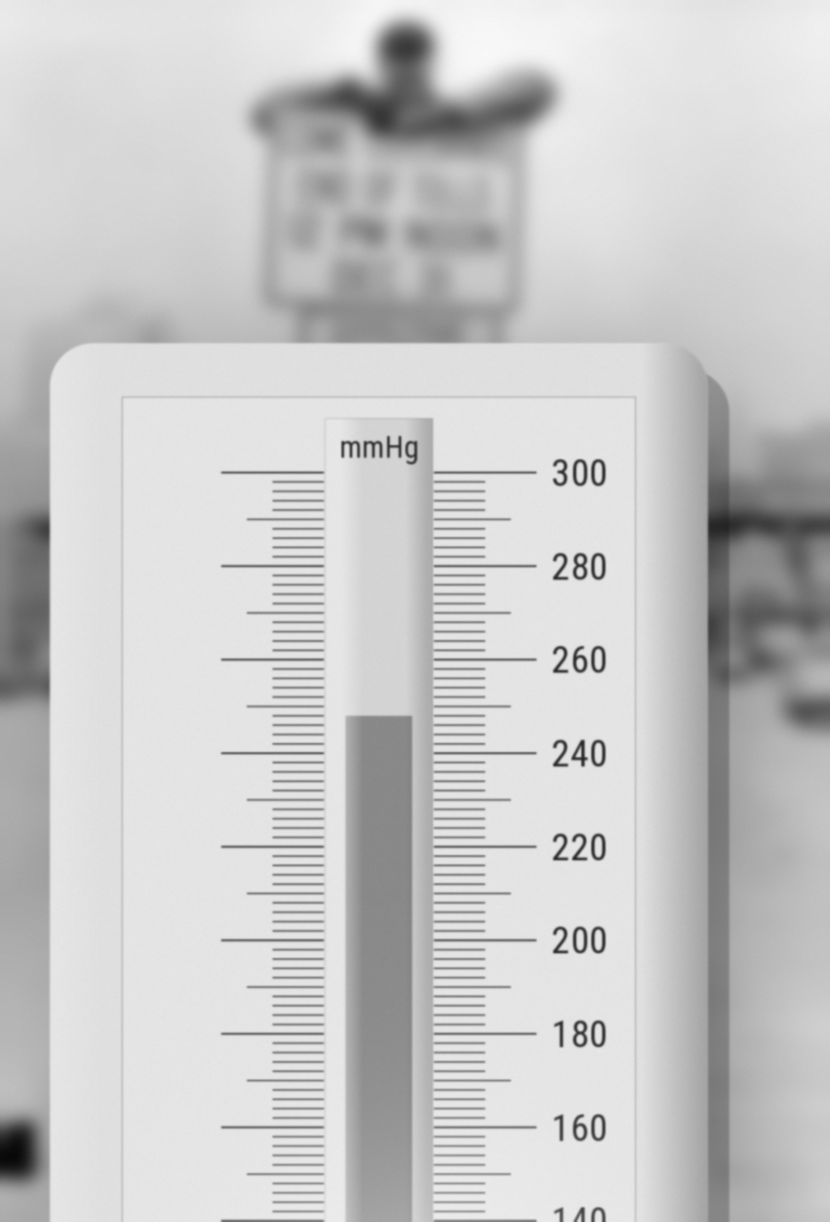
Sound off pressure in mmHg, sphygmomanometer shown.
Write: 248 mmHg
